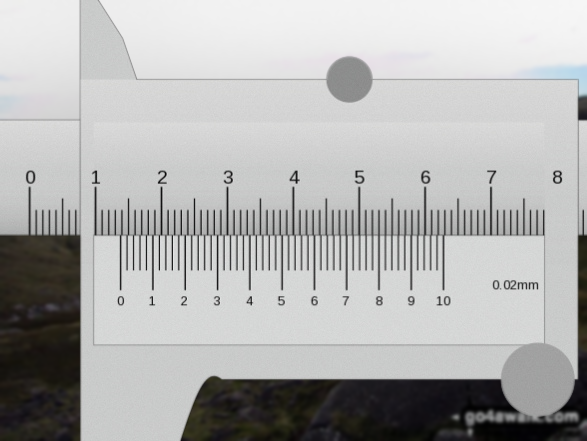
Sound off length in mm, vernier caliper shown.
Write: 13.8 mm
